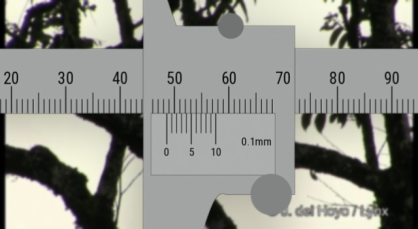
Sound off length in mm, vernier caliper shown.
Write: 48.6 mm
